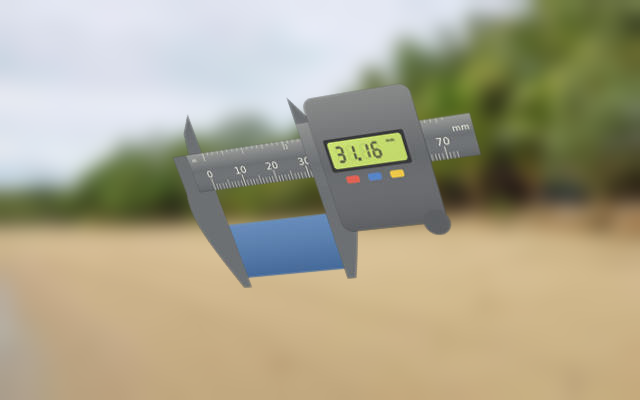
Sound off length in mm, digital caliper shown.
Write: 31.16 mm
